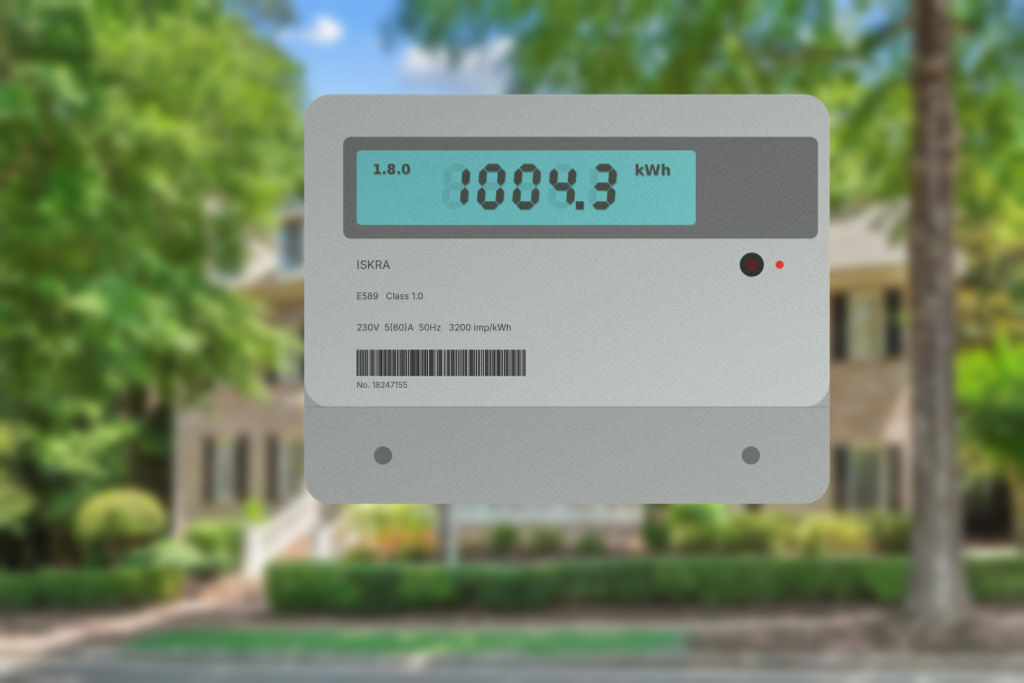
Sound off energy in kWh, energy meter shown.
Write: 1004.3 kWh
